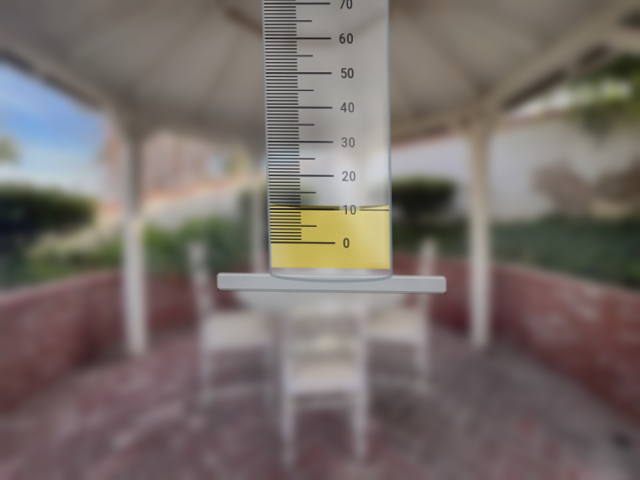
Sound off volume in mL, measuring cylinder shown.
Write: 10 mL
